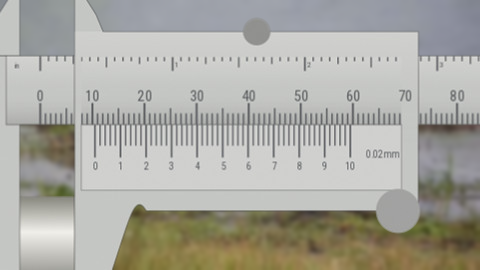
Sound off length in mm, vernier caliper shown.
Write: 10.5 mm
